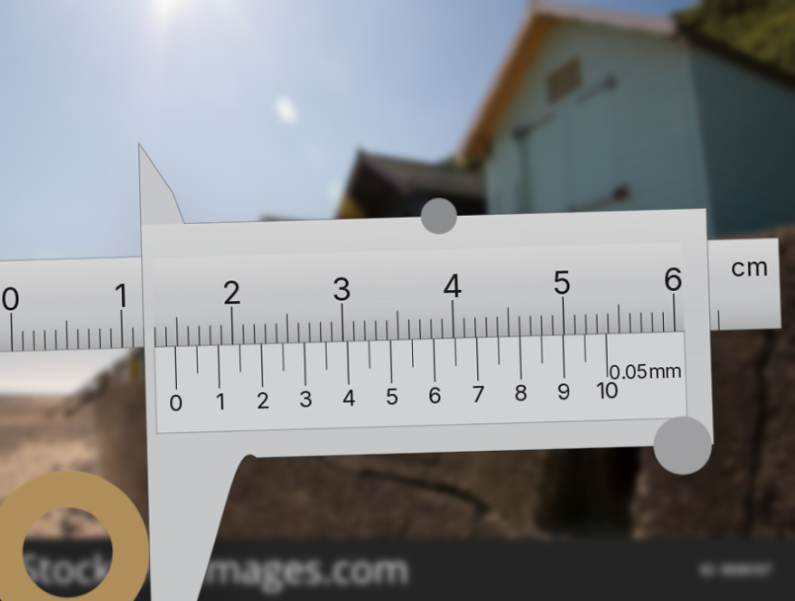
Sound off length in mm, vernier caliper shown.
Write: 14.8 mm
